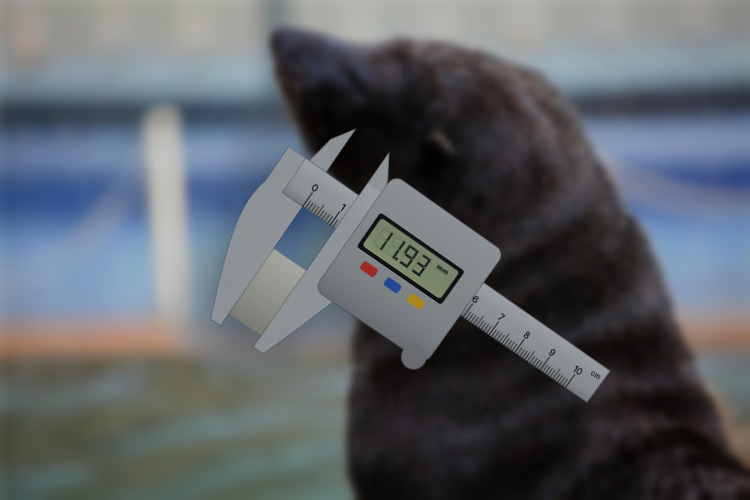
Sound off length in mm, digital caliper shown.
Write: 11.93 mm
